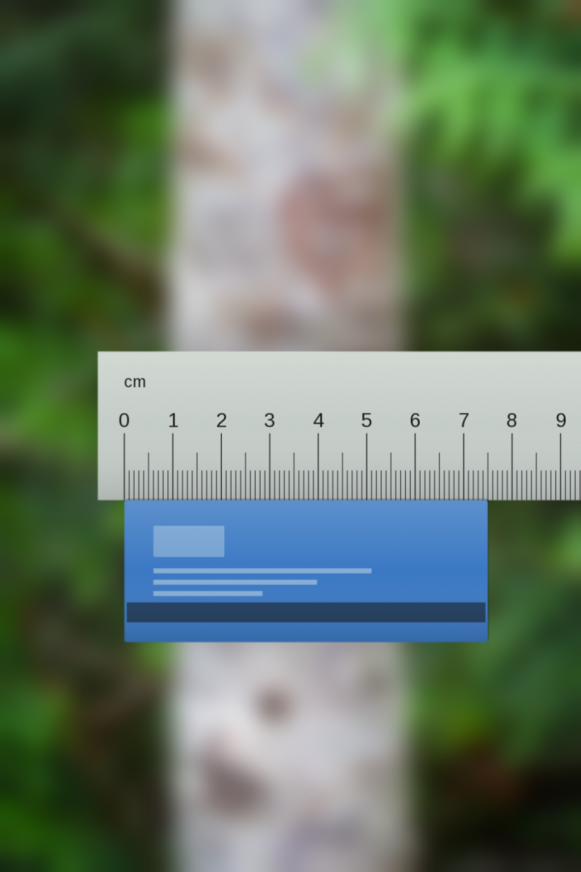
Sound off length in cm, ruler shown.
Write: 7.5 cm
